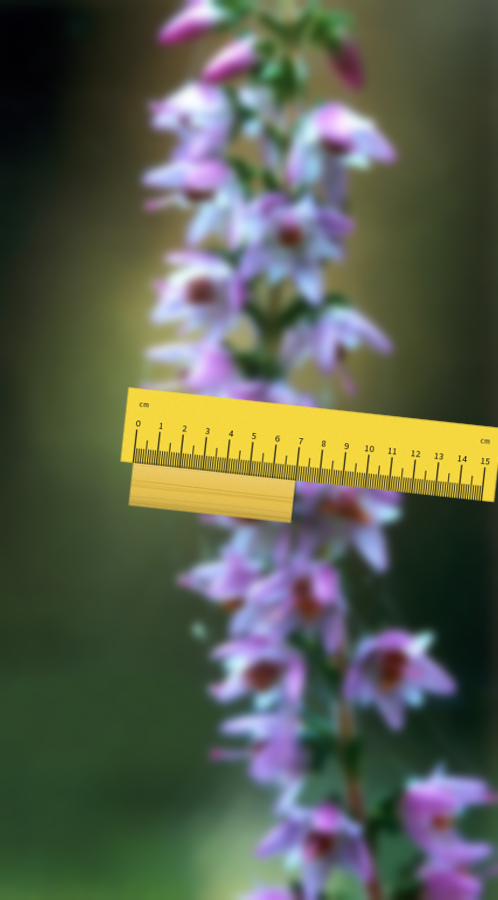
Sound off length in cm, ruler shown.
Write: 7 cm
